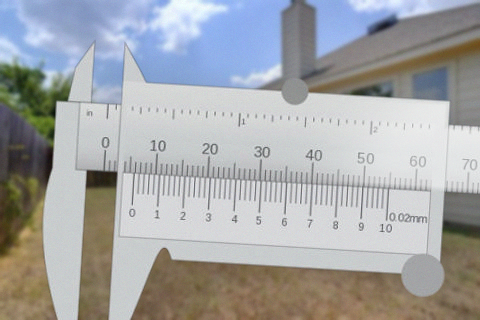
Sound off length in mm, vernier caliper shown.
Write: 5.8 mm
